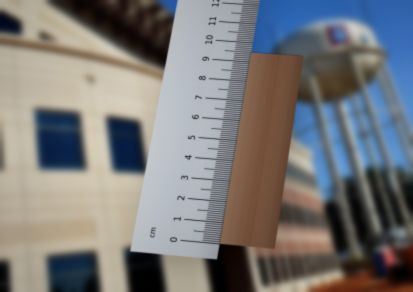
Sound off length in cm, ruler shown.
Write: 9.5 cm
